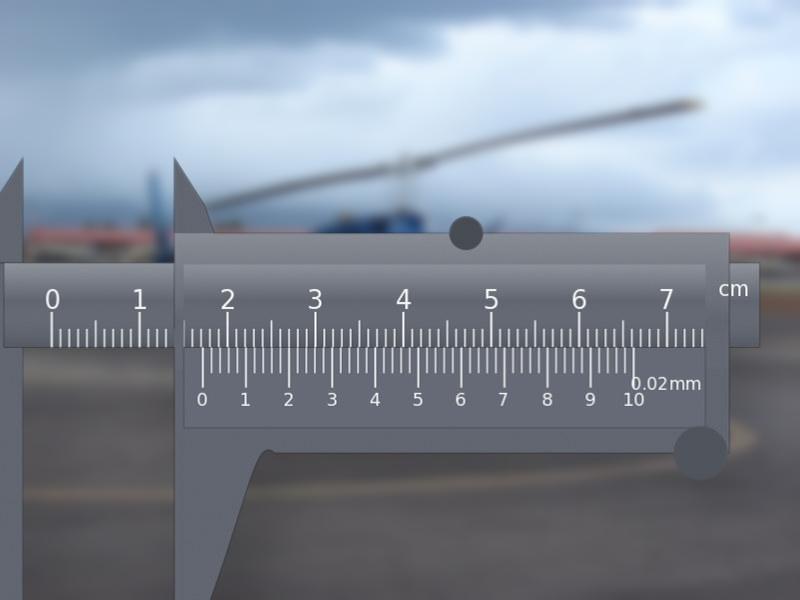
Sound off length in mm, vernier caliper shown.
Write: 17.2 mm
